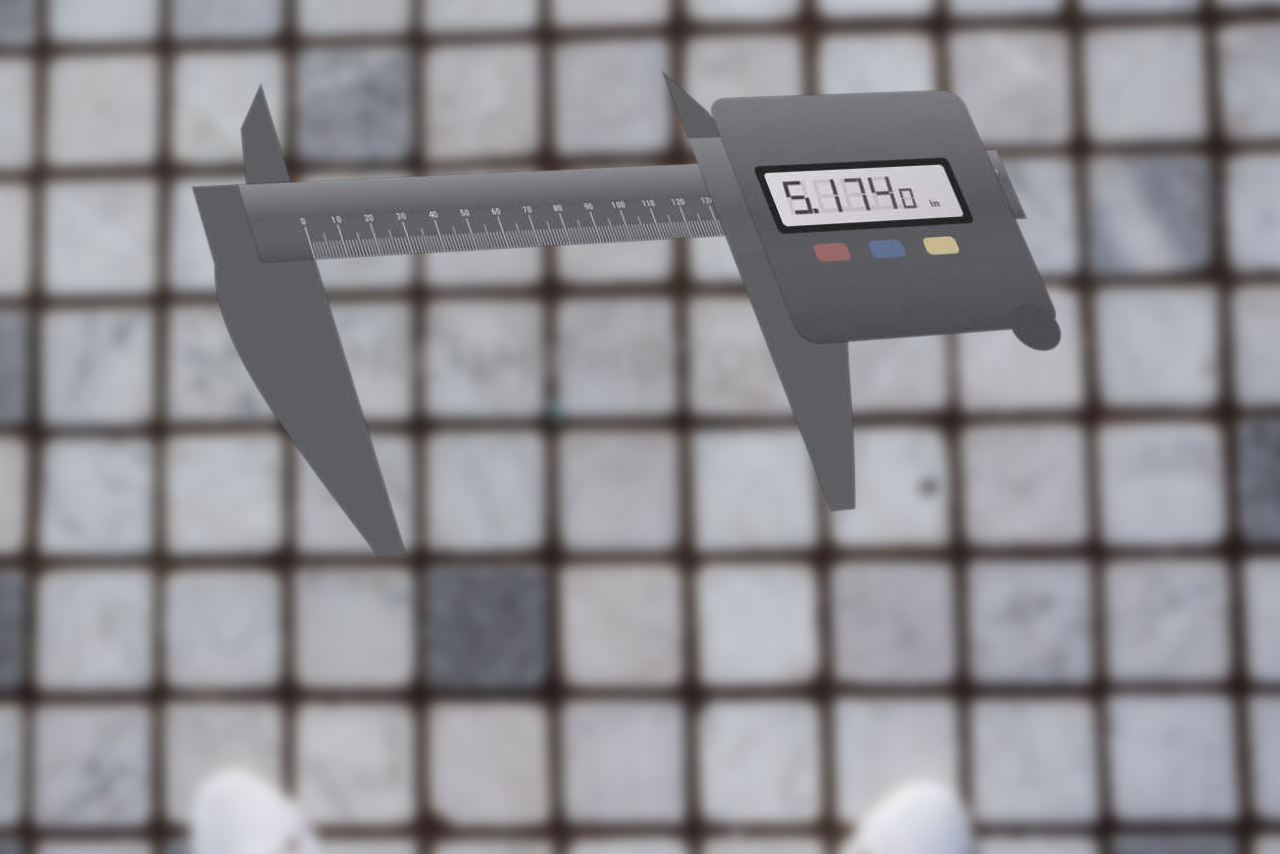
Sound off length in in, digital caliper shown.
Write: 5.1740 in
